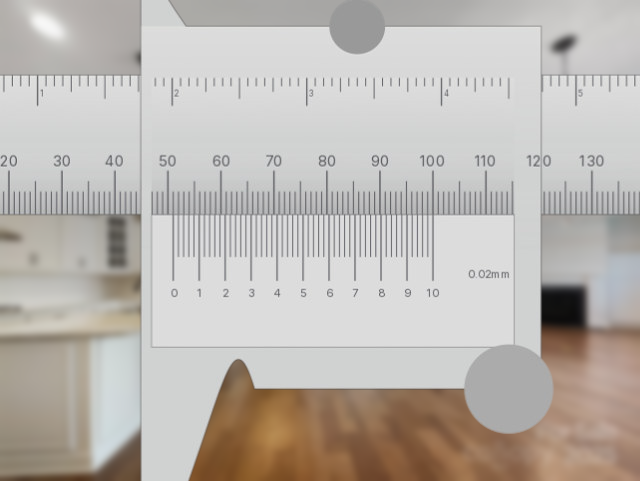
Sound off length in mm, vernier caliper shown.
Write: 51.0 mm
